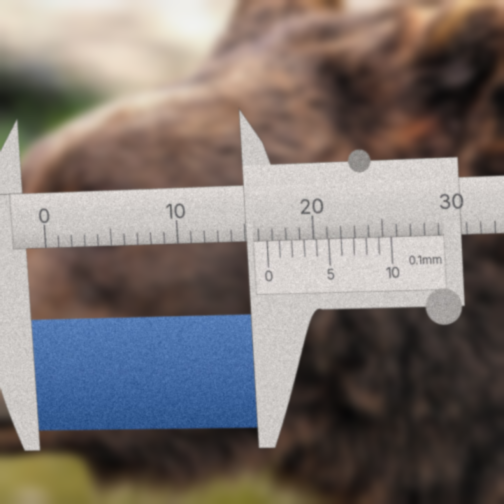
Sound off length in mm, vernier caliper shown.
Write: 16.6 mm
